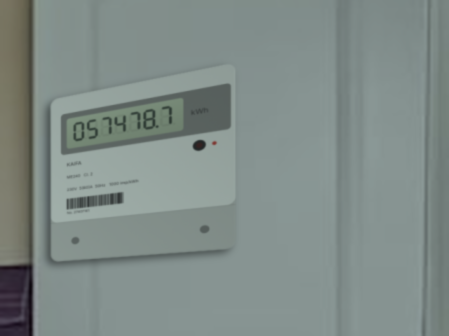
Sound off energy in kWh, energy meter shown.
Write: 57478.7 kWh
